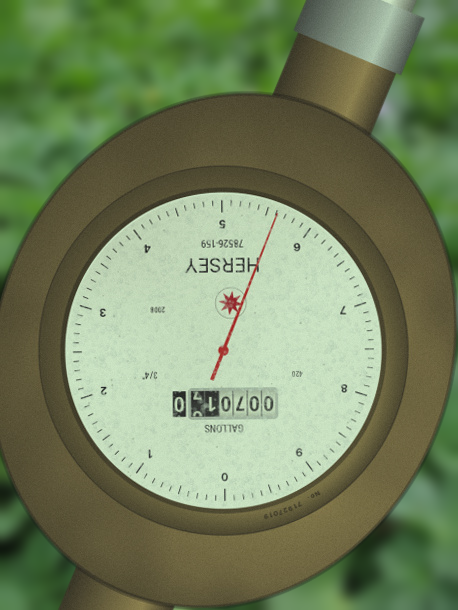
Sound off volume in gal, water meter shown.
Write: 70165.6 gal
